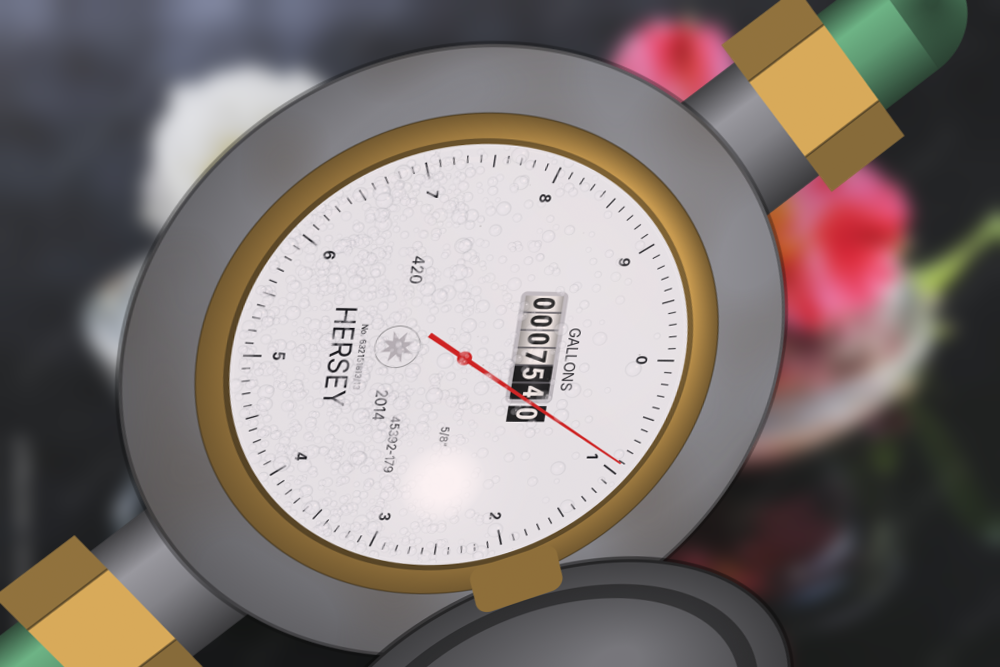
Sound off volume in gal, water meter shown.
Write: 7540.9 gal
